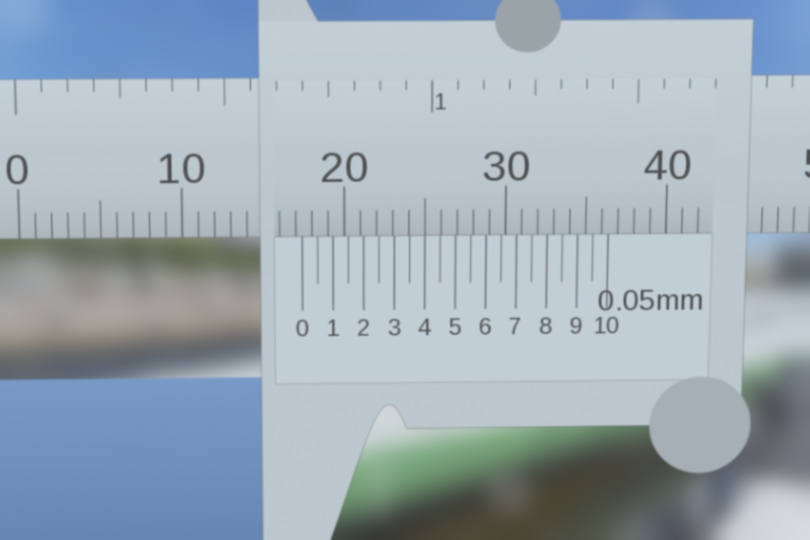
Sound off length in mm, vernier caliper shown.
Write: 17.4 mm
